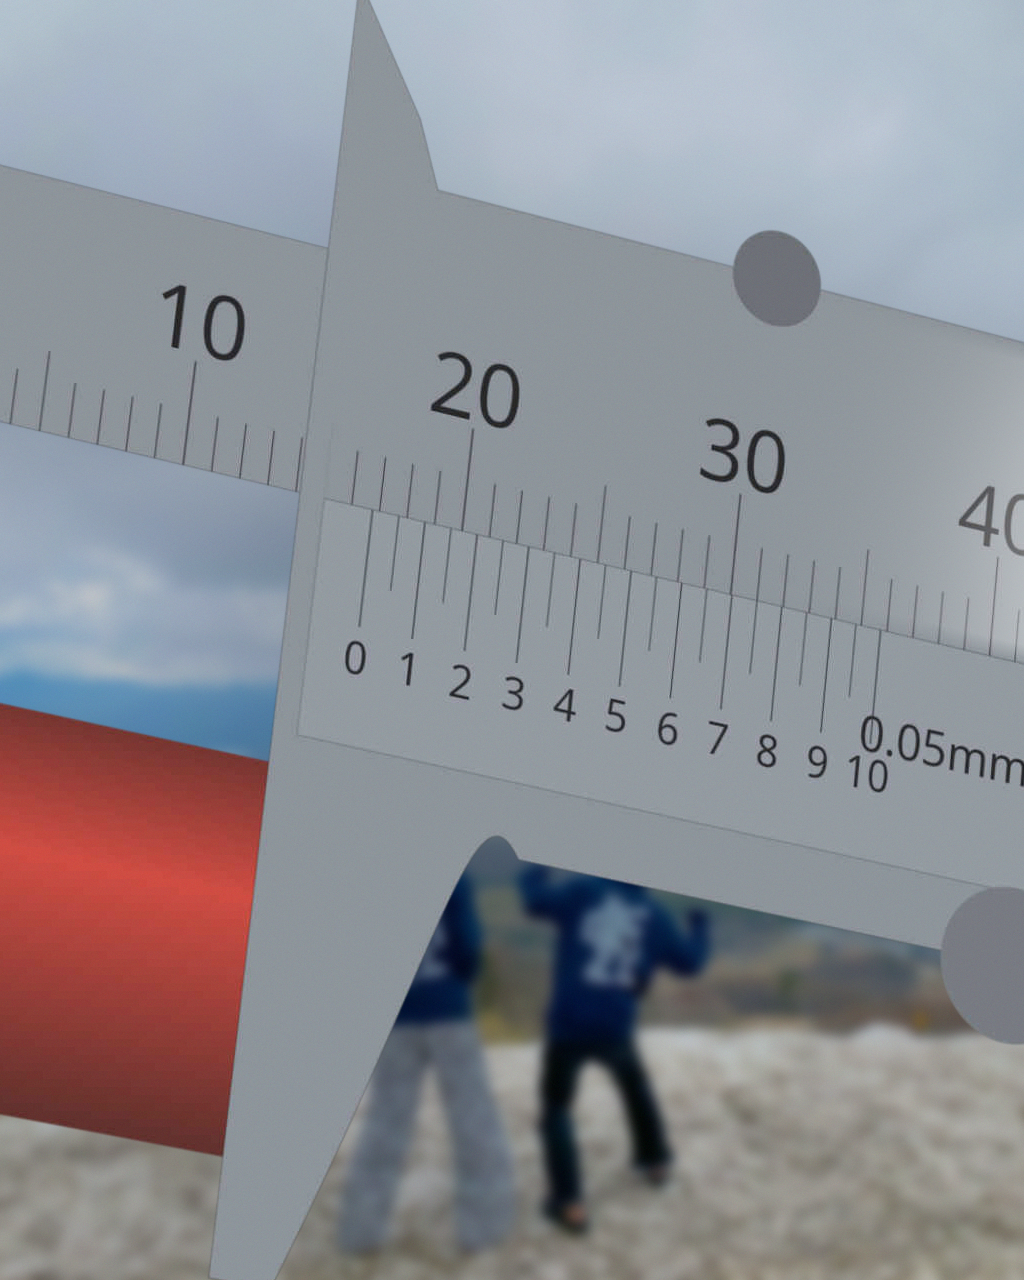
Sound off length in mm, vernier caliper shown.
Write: 16.75 mm
